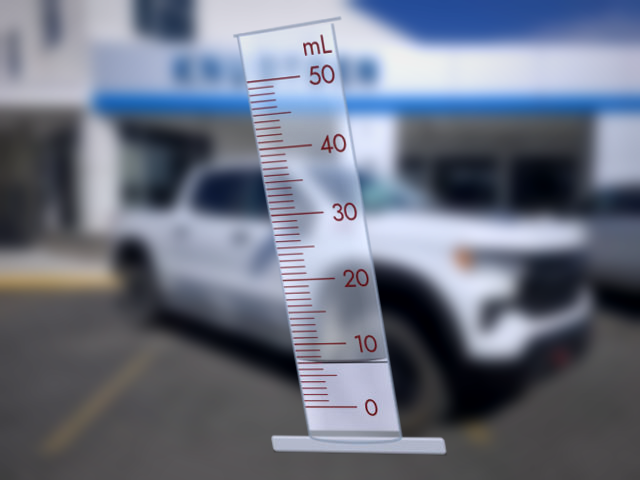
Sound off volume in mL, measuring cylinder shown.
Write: 7 mL
